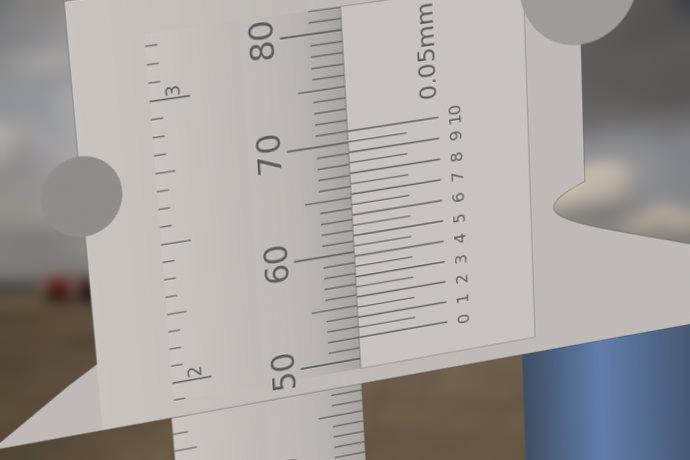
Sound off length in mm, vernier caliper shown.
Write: 52.0 mm
